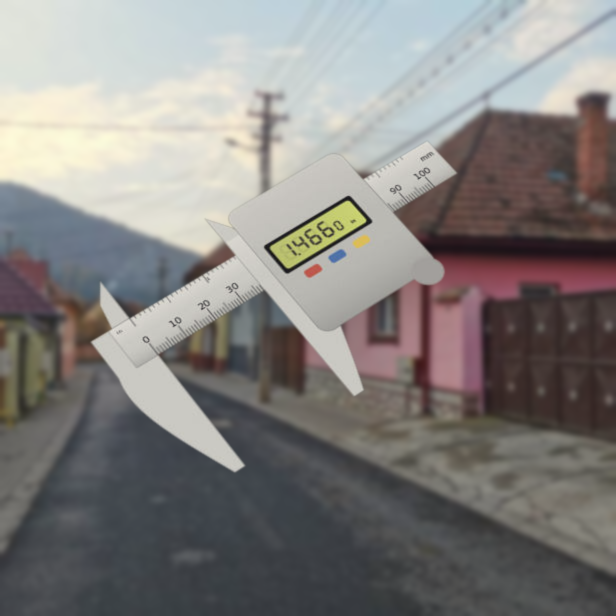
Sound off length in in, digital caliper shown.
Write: 1.4660 in
